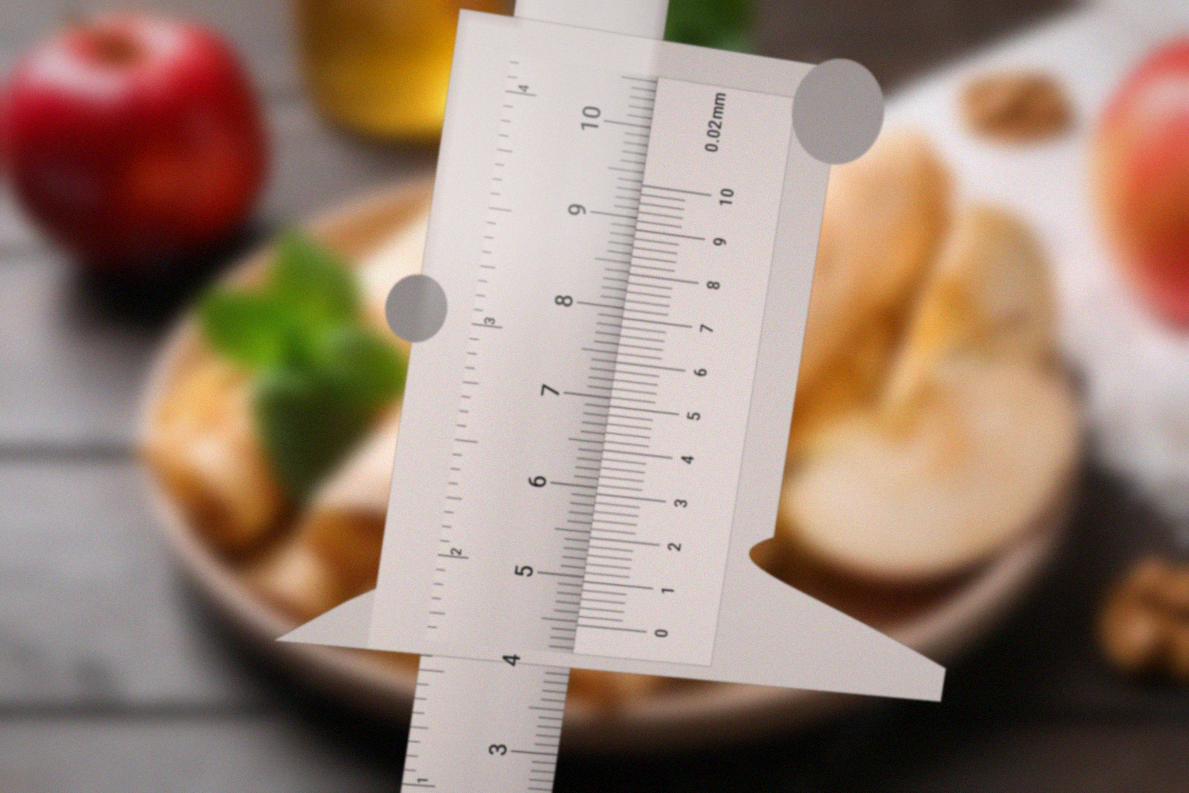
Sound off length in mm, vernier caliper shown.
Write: 44.6 mm
